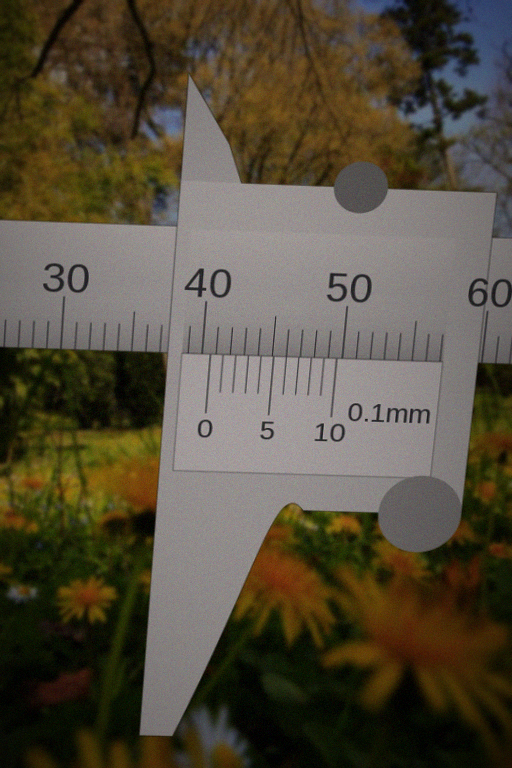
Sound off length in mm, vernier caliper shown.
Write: 40.6 mm
